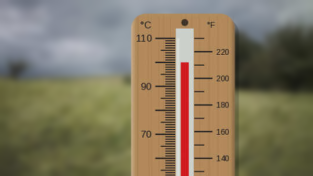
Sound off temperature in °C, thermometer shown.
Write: 100 °C
